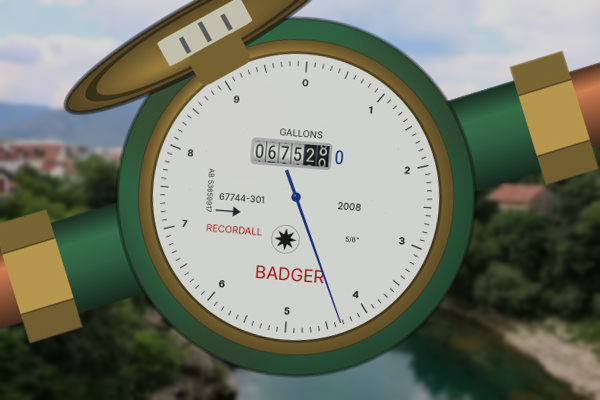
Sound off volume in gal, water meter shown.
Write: 675284.3 gal
